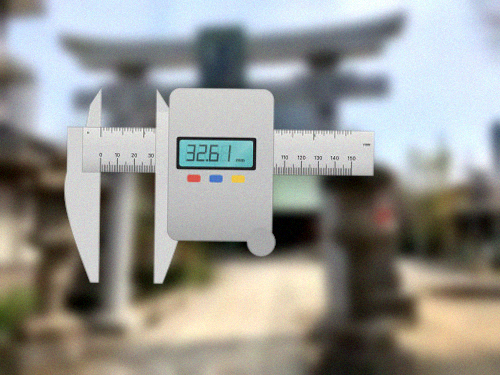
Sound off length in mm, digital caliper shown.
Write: 32.61 mm
